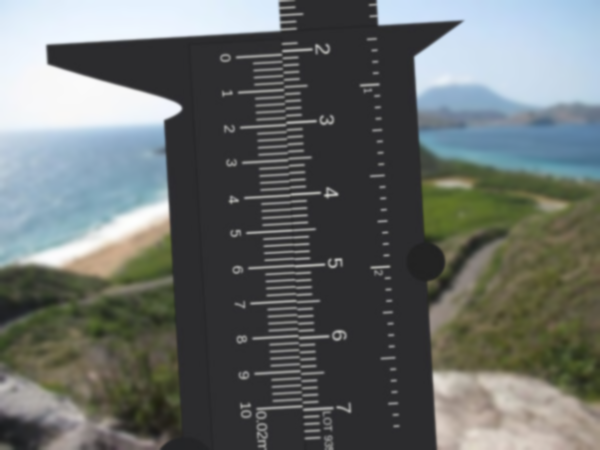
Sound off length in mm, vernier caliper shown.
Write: 20.5 mm
